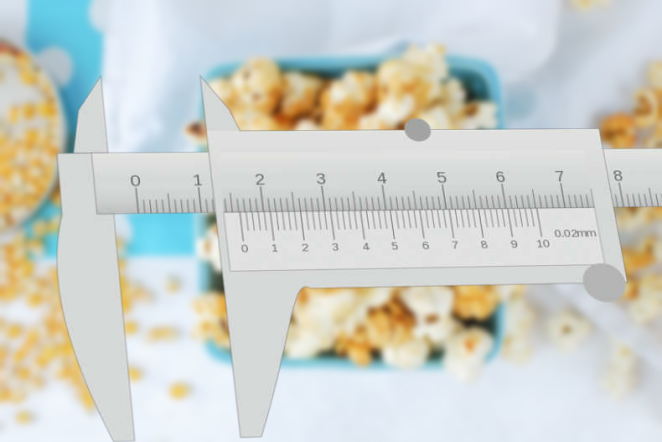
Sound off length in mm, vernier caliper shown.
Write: 16.2 mm
